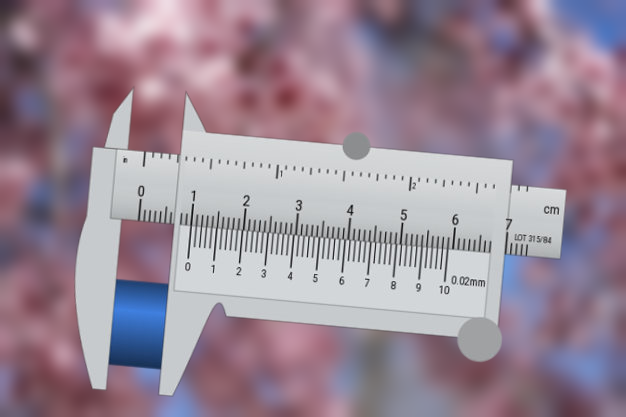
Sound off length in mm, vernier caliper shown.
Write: 10.0 mm
